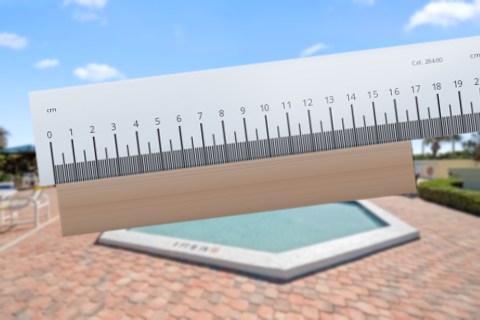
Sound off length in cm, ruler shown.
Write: 16.5 cm
